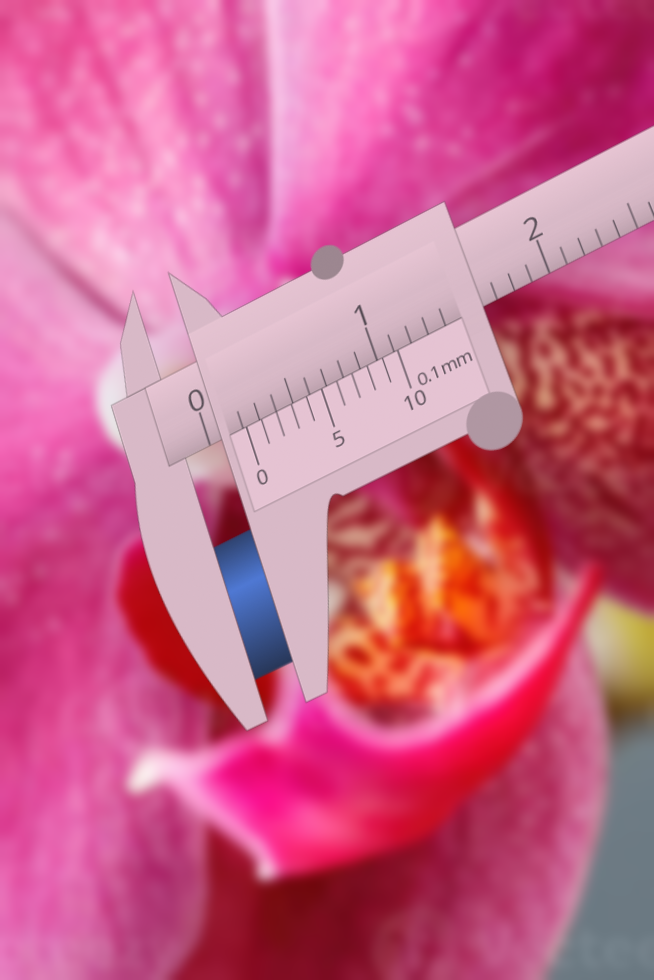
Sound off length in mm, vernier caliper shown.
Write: 2.2 mm
